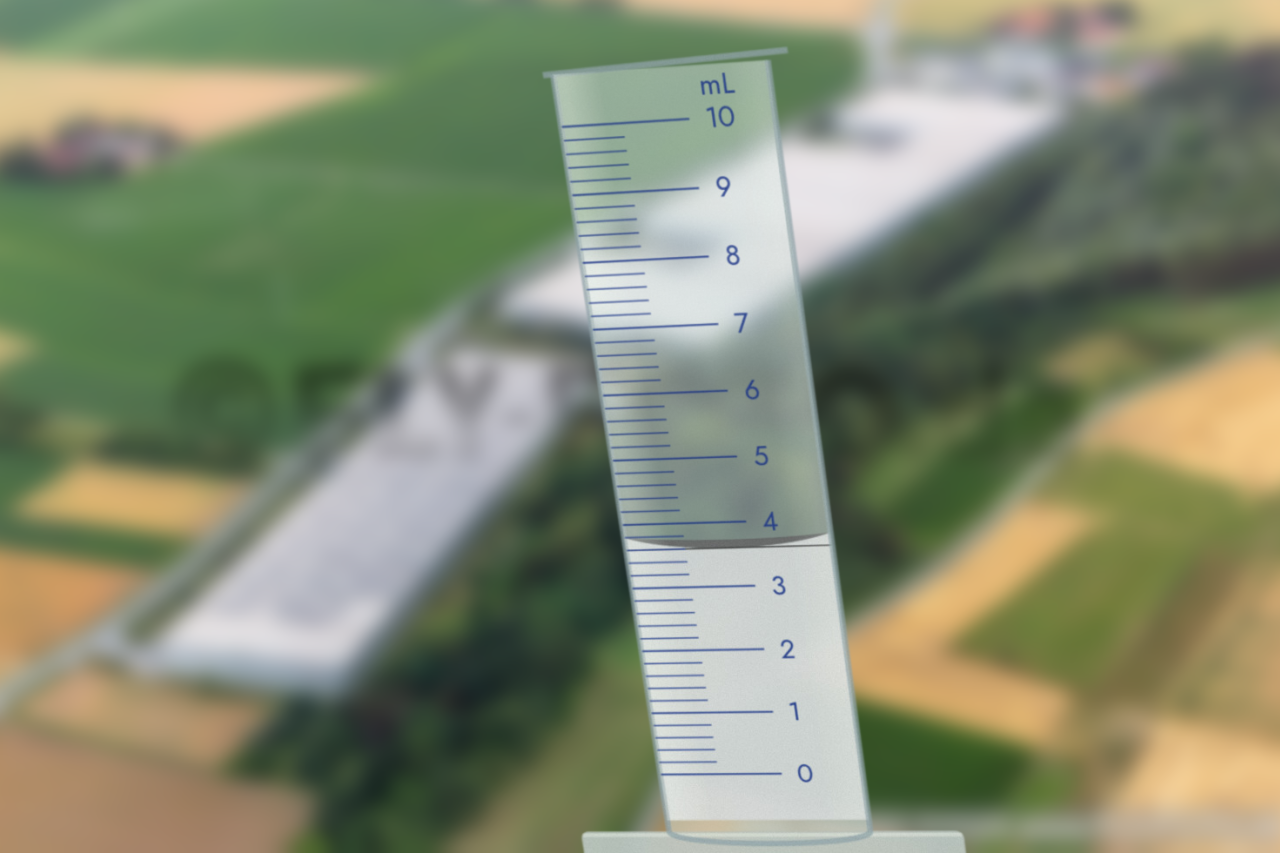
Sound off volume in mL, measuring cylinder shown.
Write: 3.6 mL
